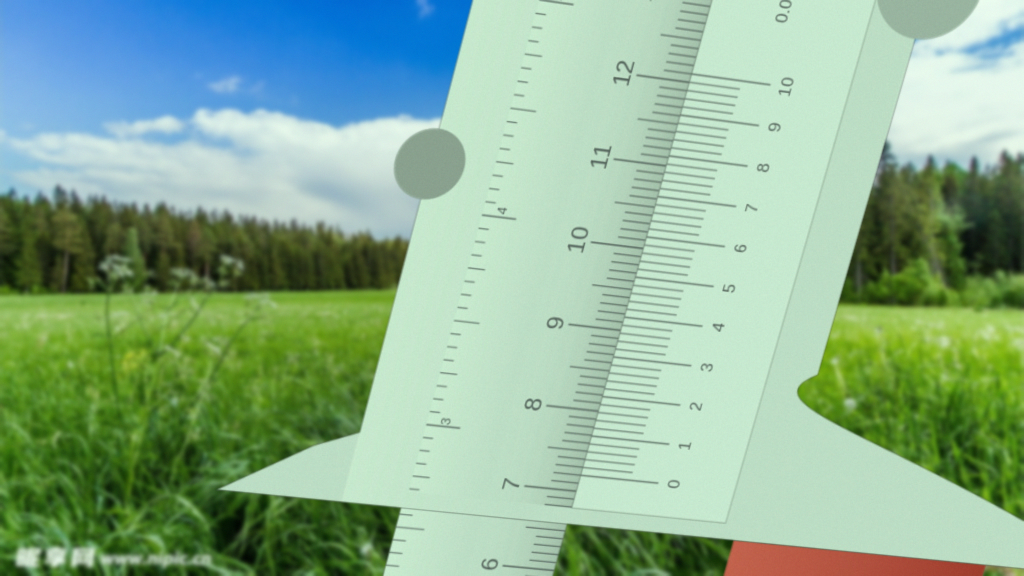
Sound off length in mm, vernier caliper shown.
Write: 72.0 mm
